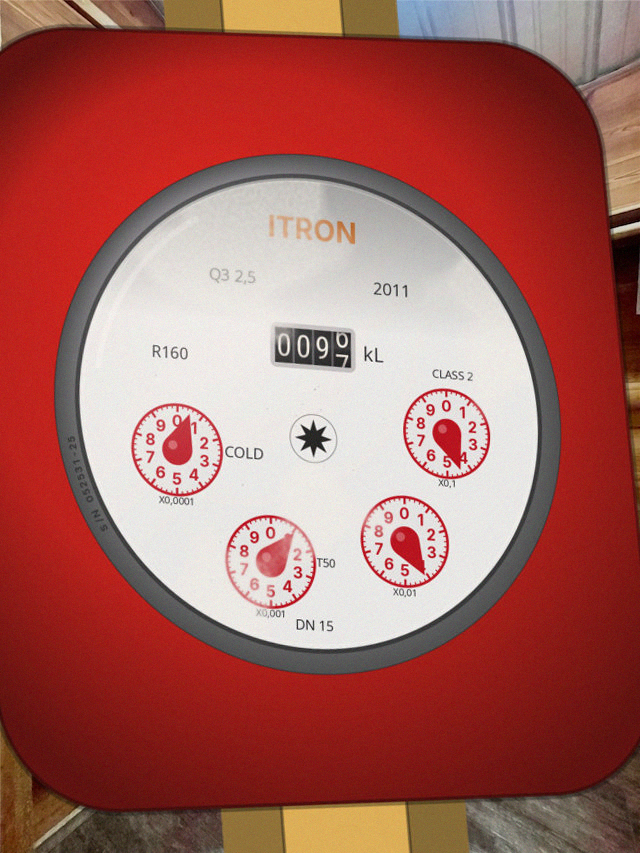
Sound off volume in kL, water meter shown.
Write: 96.4410 kL
